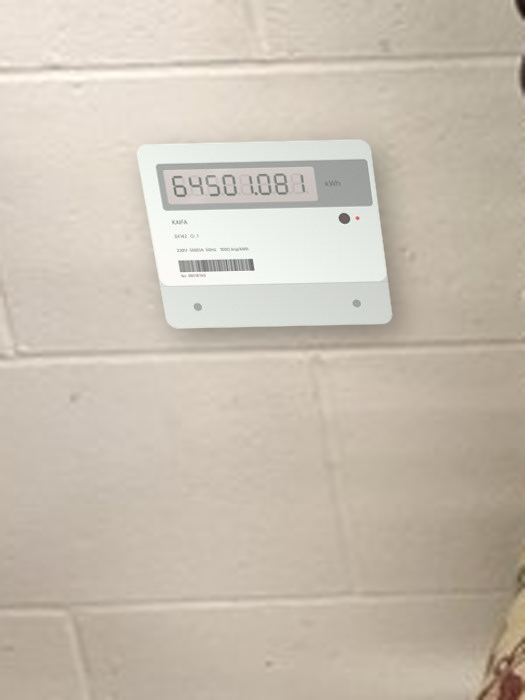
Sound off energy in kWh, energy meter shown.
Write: 64501.081 kWh
